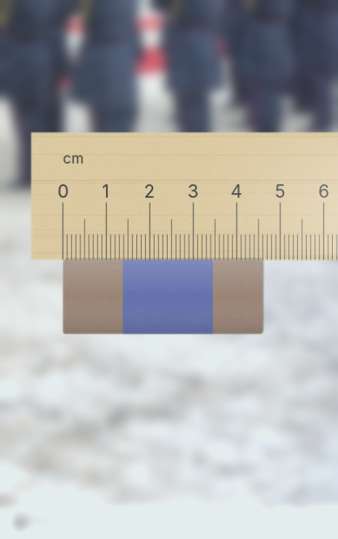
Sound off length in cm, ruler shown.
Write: 4.6 cm
